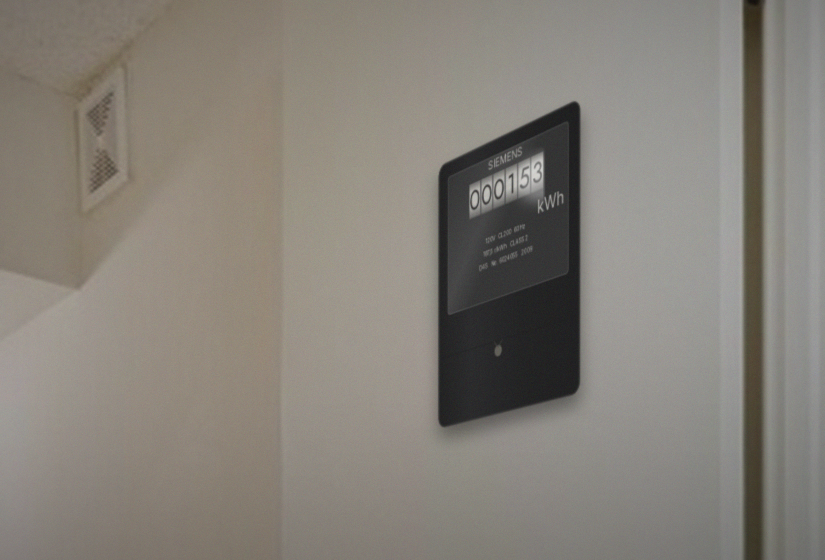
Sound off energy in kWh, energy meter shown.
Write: 153 kWh
